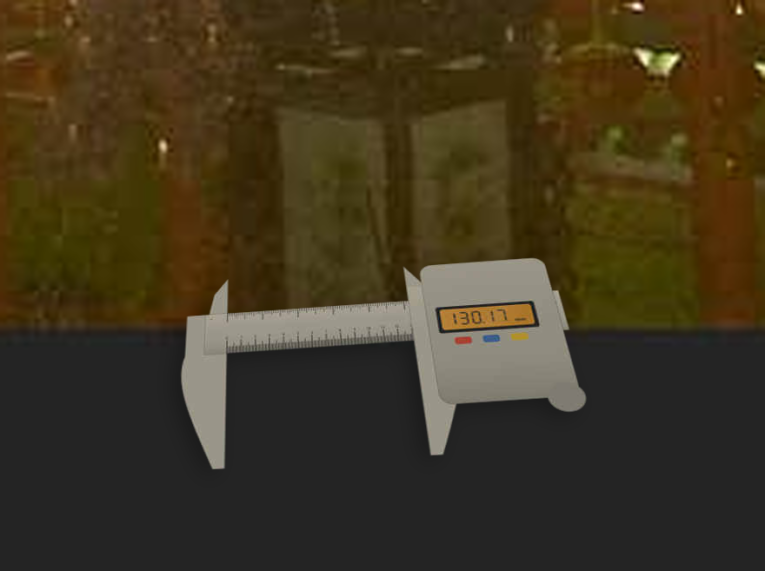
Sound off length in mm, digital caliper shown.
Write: 130.17 mm
